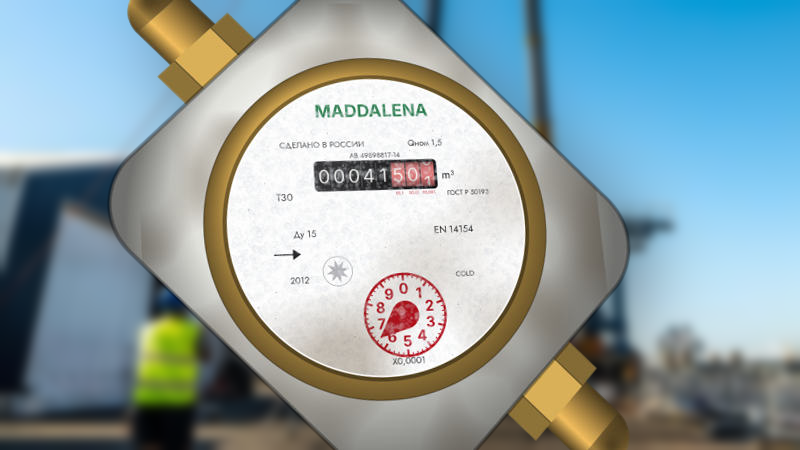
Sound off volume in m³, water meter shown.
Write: 41.5006 m³
